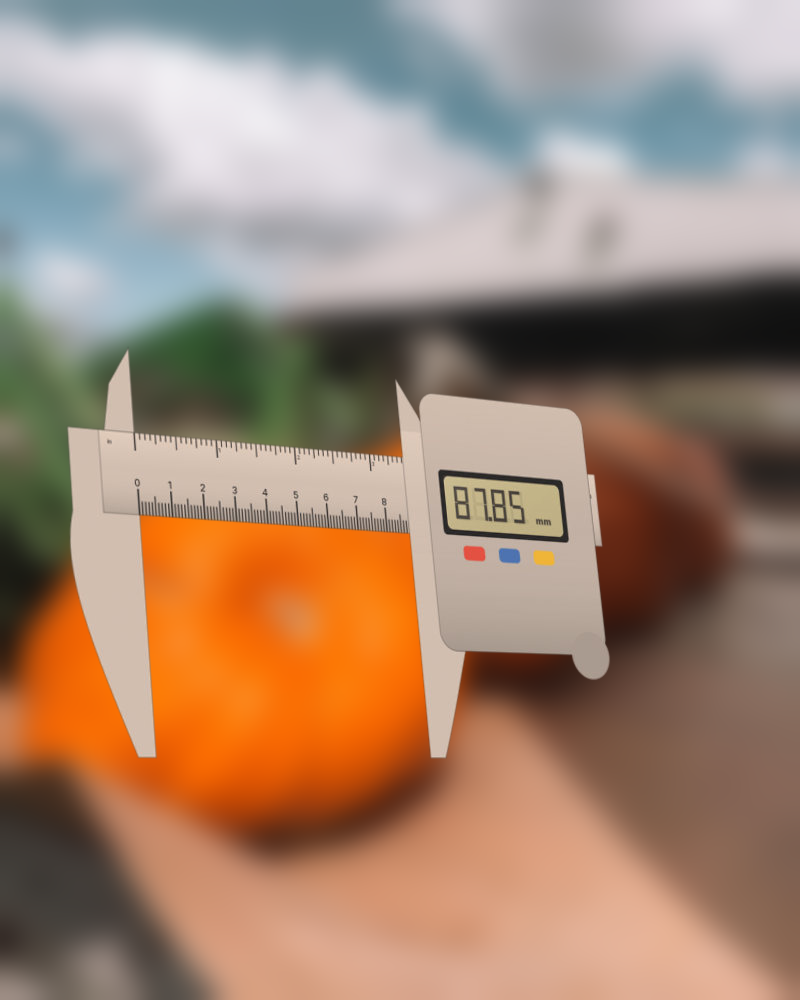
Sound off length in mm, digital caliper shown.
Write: 87.85 mm
